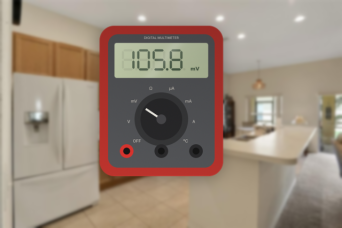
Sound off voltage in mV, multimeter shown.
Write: 105.8 mV
